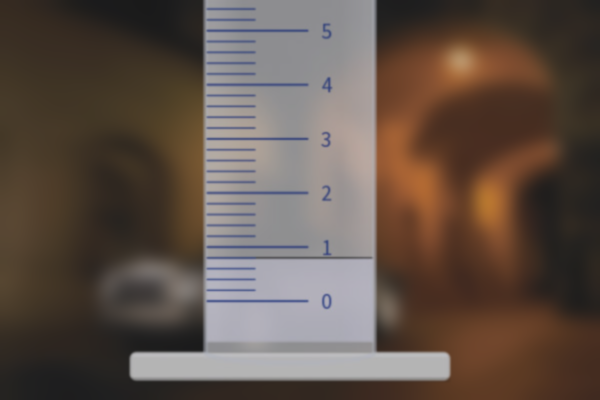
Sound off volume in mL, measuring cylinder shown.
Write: 0.8 mL
